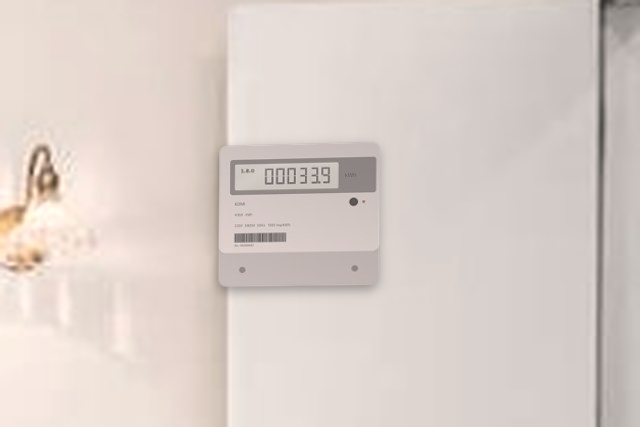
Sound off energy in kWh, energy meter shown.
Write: 33.9 kWh
